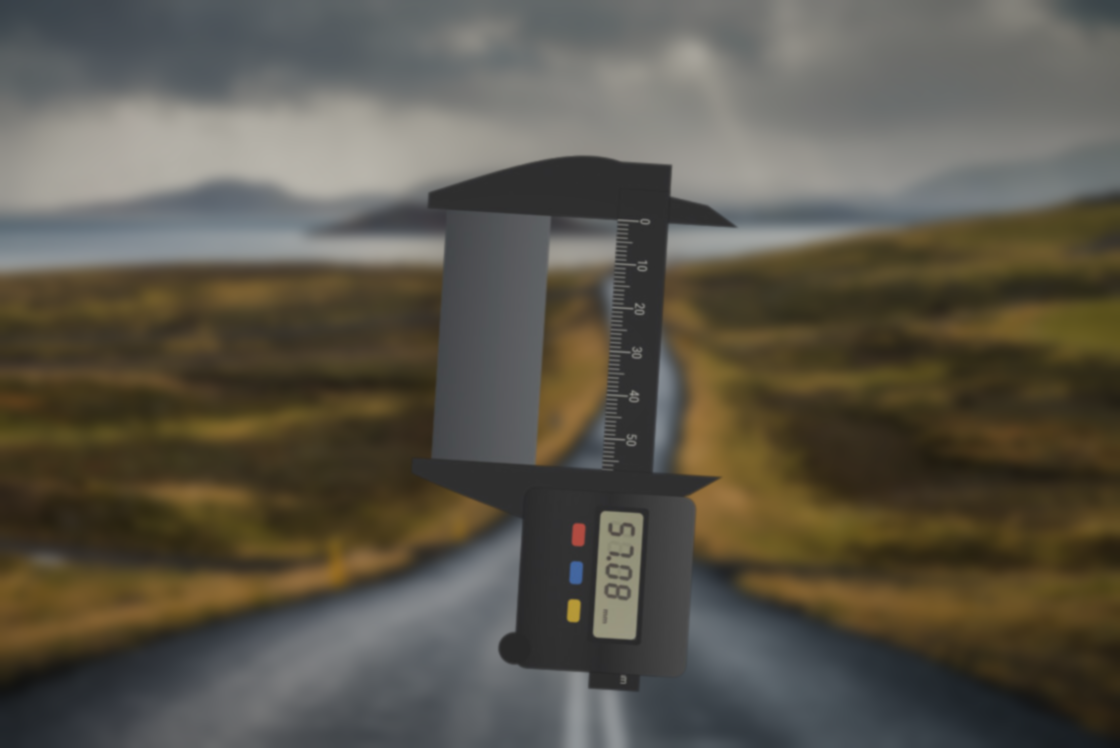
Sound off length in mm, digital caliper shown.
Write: 57.08 mm
